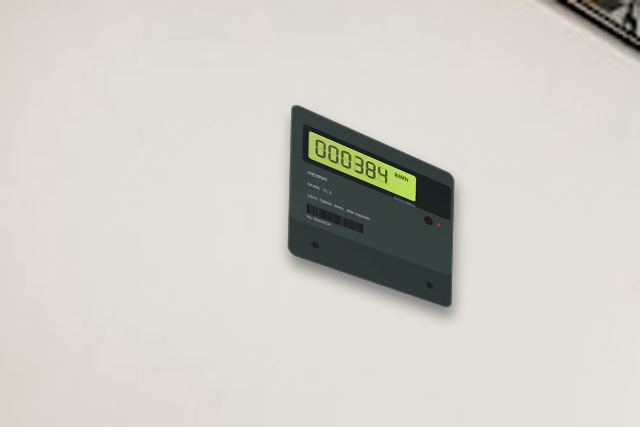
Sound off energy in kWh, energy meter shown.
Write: 384 kWh
